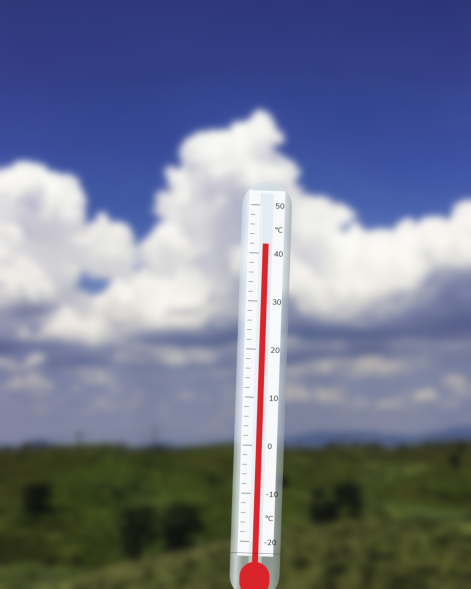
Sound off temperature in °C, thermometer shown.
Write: 42 °C
